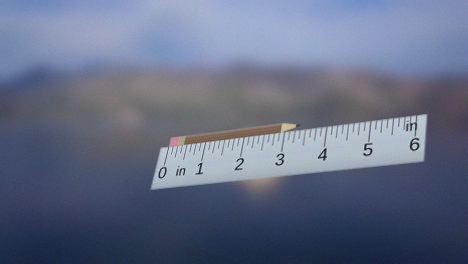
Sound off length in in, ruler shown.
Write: 3.375 in
